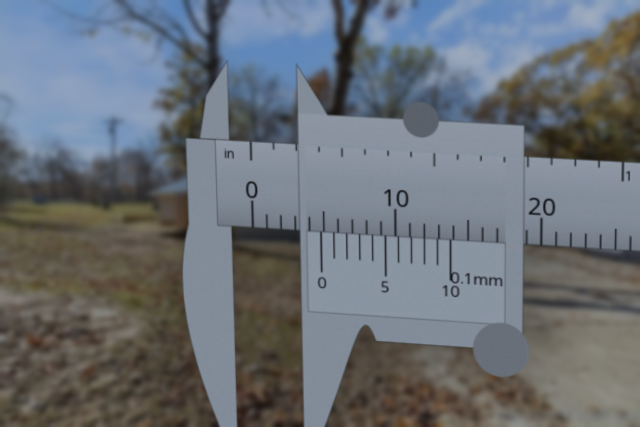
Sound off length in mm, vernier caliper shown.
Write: 4.8 mm
